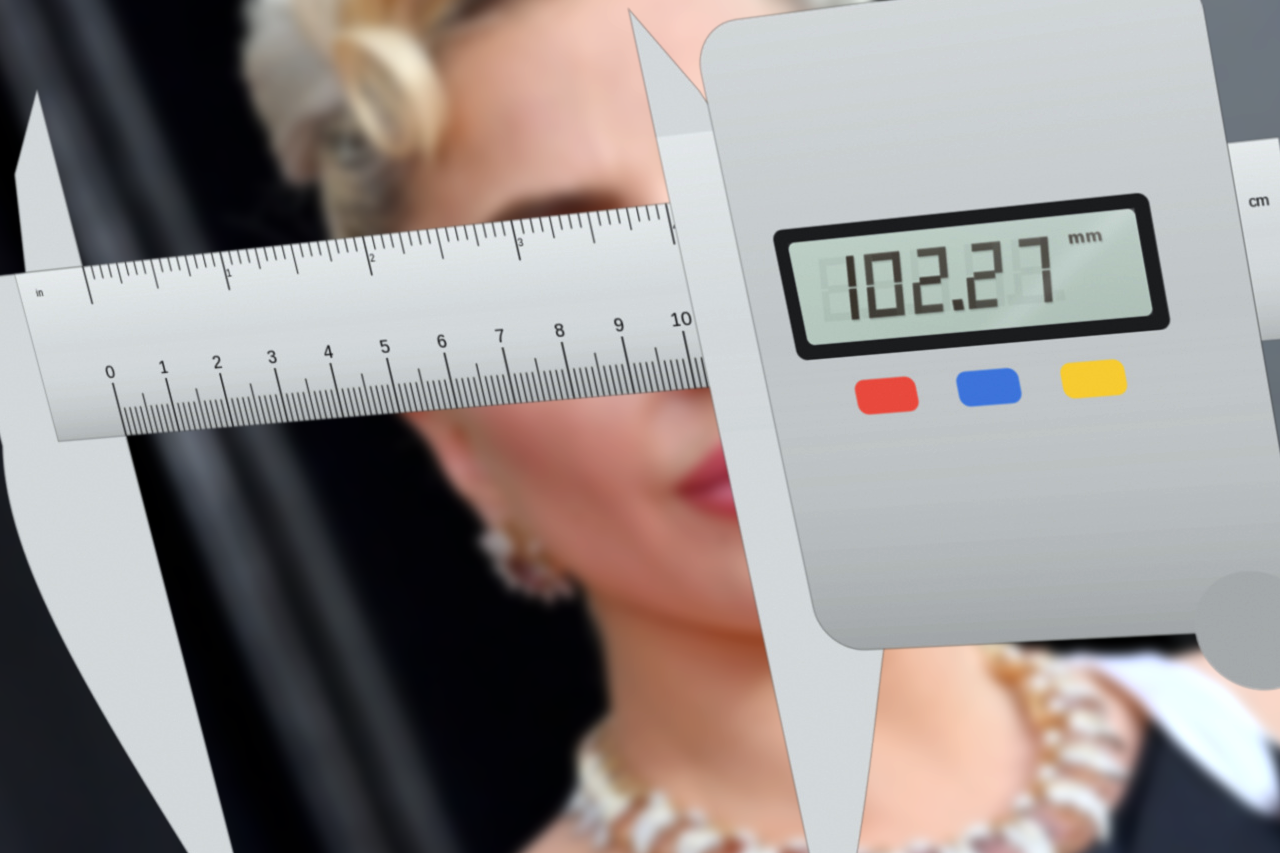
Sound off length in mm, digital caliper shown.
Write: 102.27 mm
